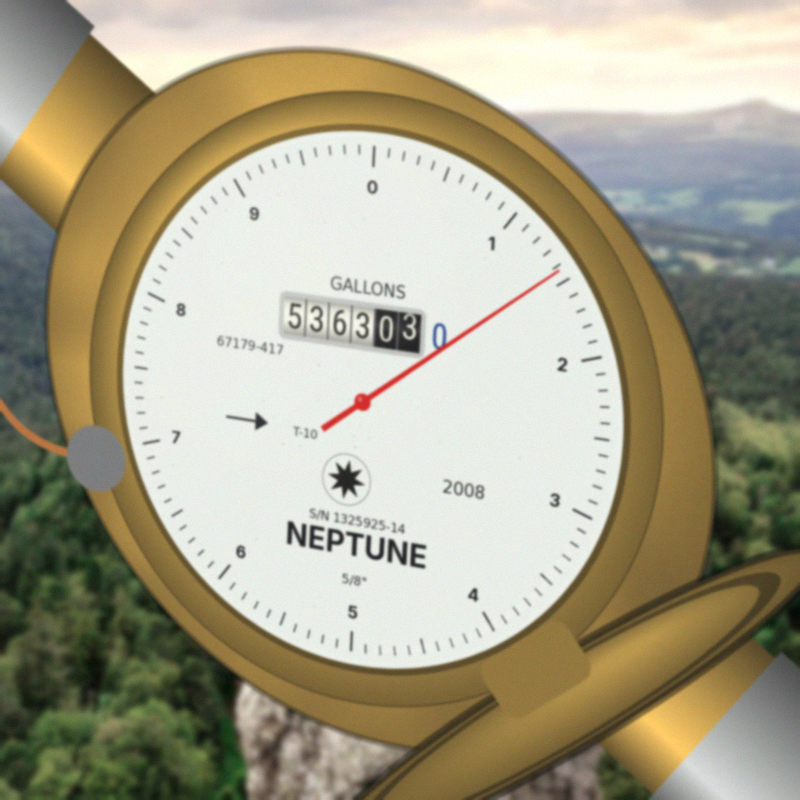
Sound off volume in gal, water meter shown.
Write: 5363031.4 gal
